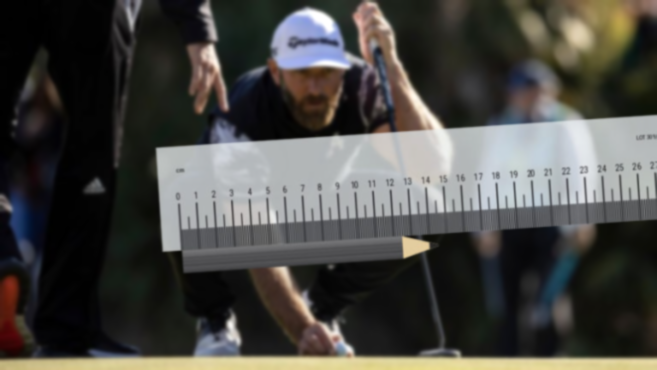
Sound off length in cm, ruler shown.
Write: 14.5 cm
